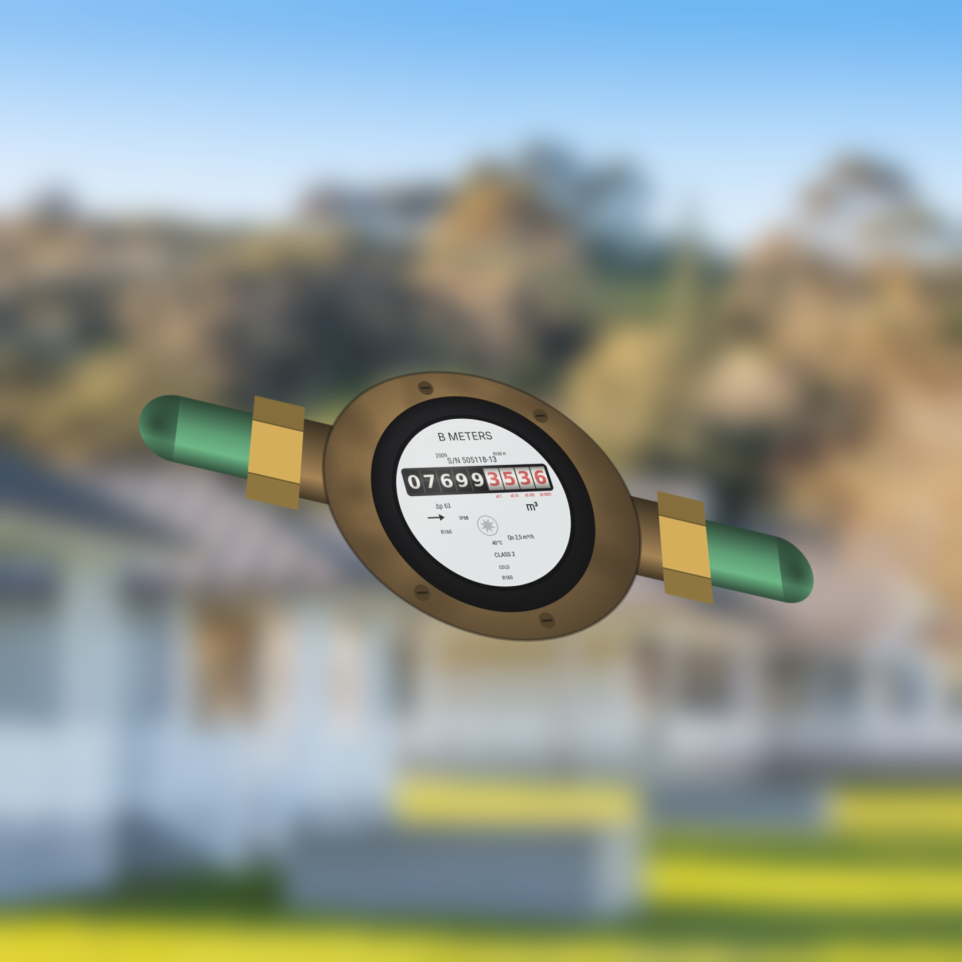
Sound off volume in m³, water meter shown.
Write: 7699.3536 m³
